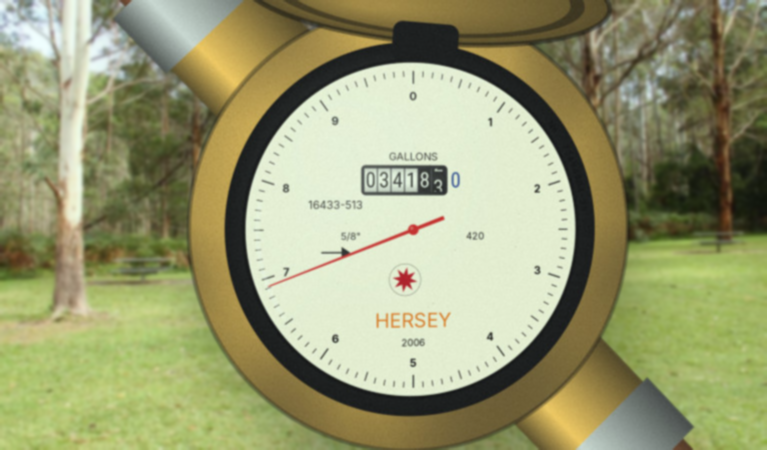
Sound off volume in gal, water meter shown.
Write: 341826.9 gal
